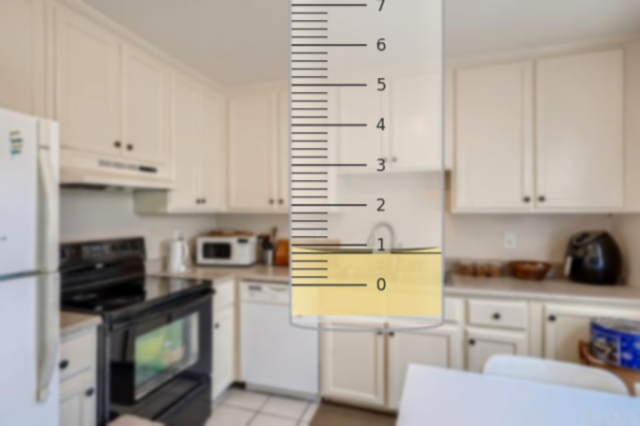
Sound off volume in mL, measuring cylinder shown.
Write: 0.8 mL
